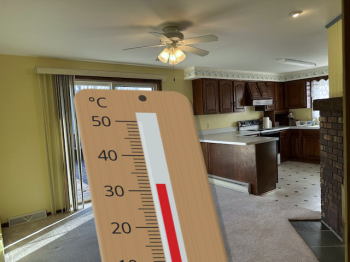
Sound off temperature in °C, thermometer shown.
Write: 32 °C
